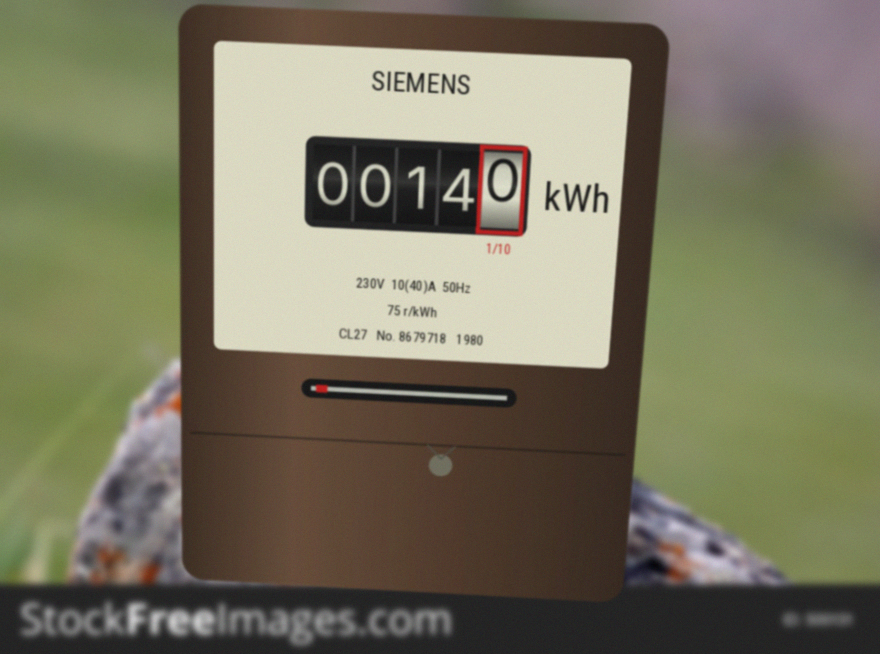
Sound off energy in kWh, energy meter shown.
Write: 14.0 kWh
